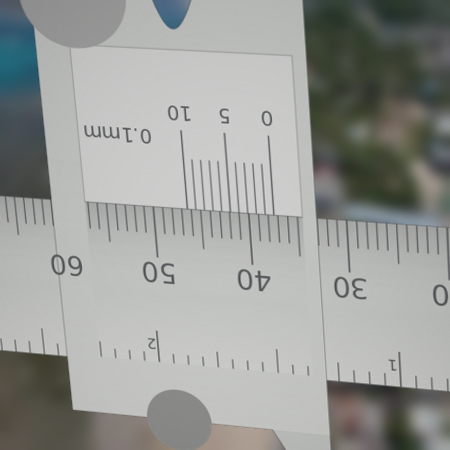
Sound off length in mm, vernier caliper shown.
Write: 37.4 mm
